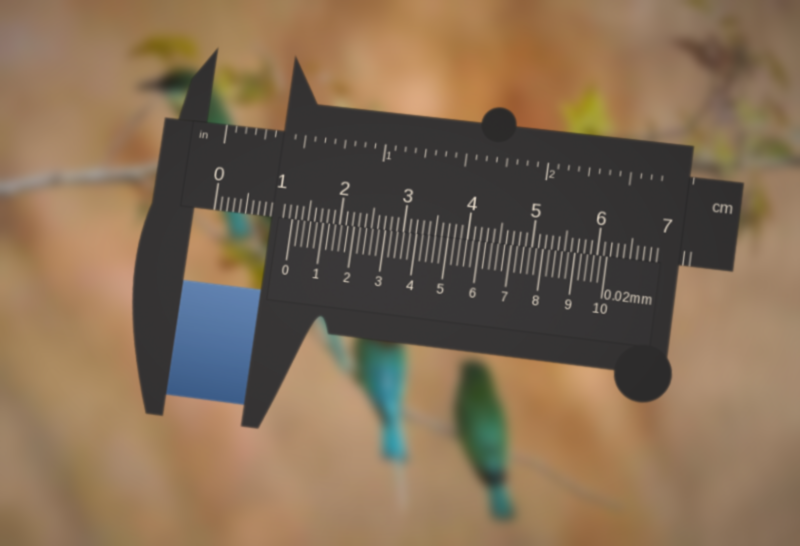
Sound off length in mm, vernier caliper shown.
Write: 12.5 mm
